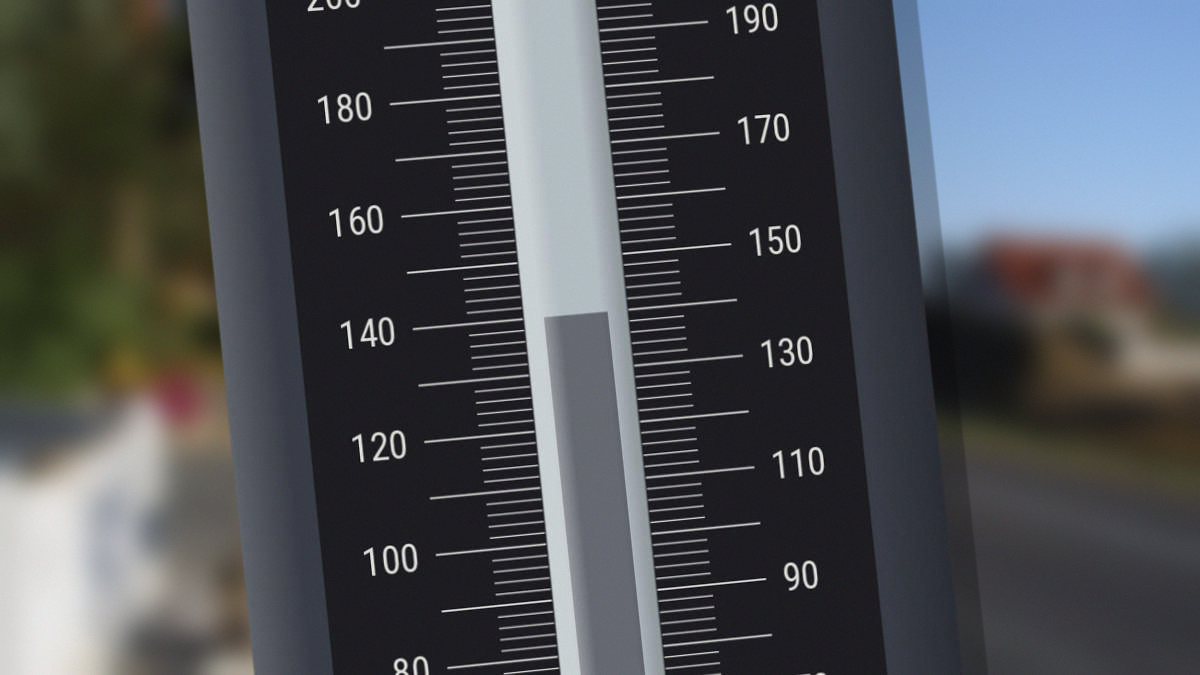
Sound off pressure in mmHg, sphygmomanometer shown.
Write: 140 mmHg
